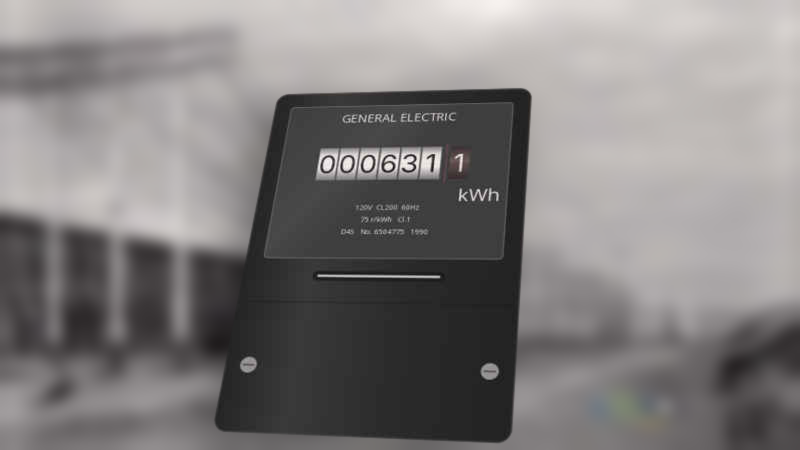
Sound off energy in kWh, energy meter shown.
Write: 631.1 kWh
